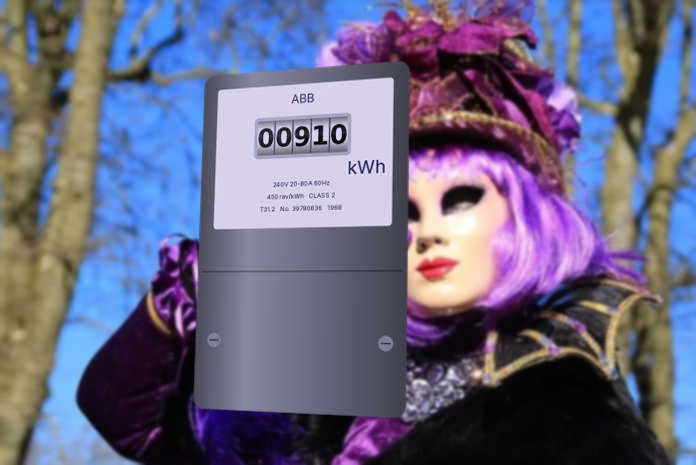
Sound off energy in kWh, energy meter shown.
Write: 910 kWh
